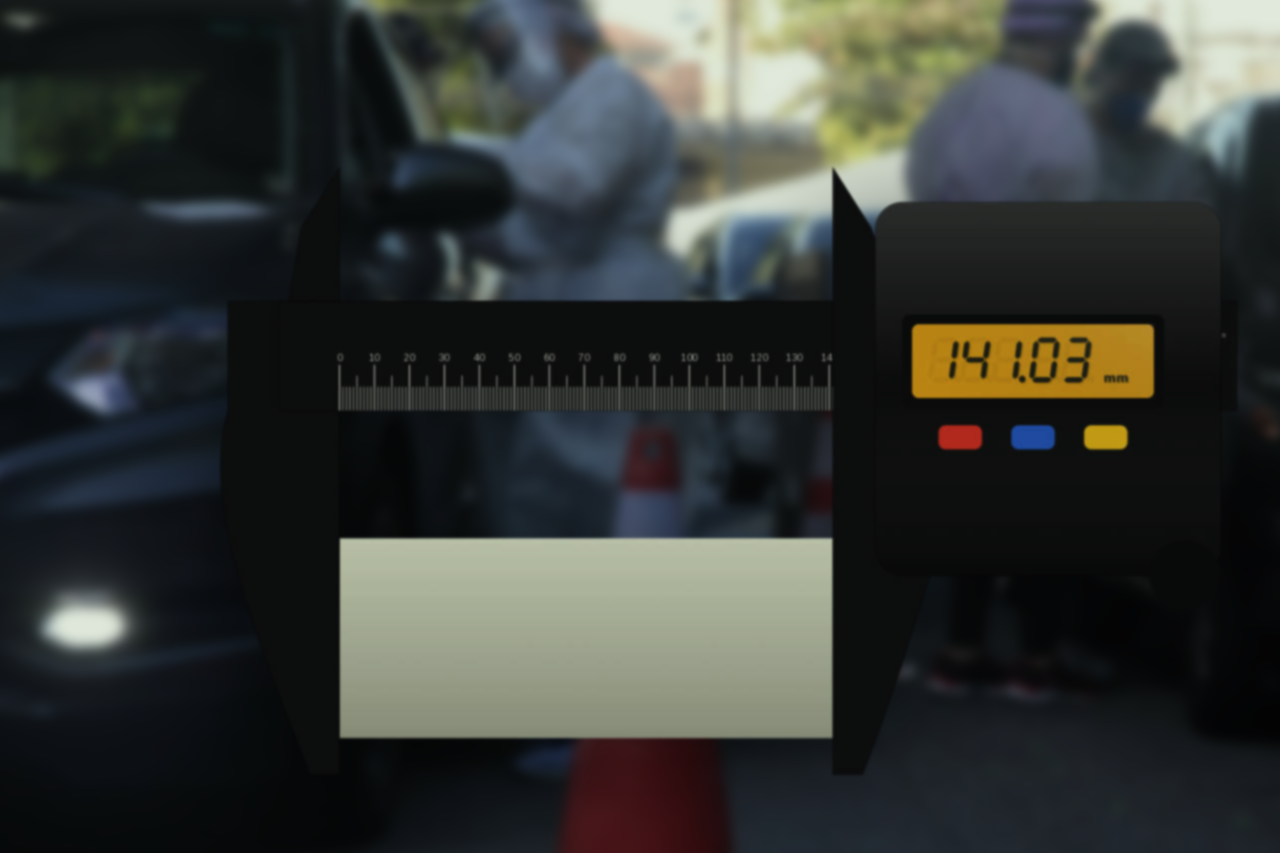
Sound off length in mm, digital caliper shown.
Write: 141.03 mm
